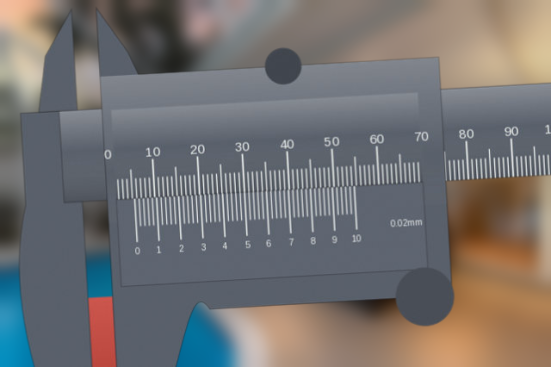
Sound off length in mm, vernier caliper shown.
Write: 5.5 mm
